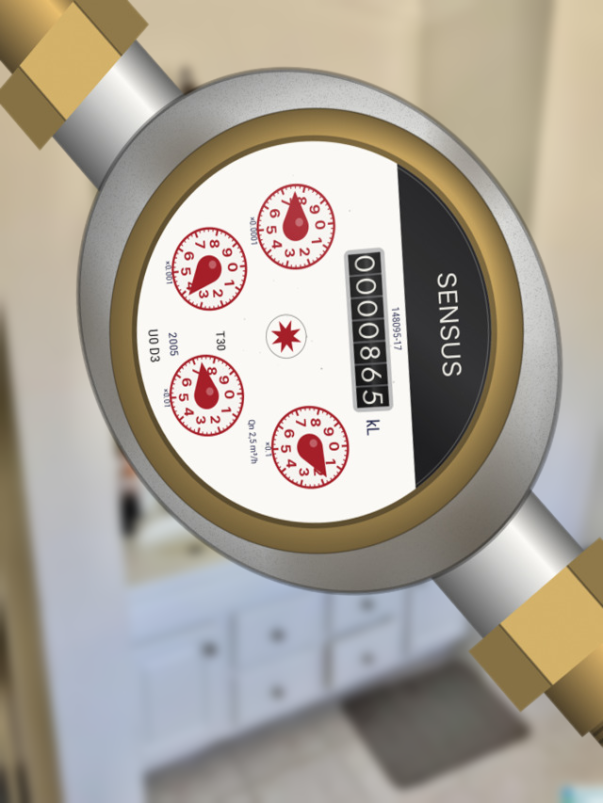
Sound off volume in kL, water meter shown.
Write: 865.1737 kL
